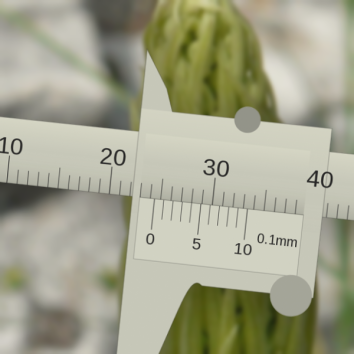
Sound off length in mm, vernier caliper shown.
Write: 24.4 mm
